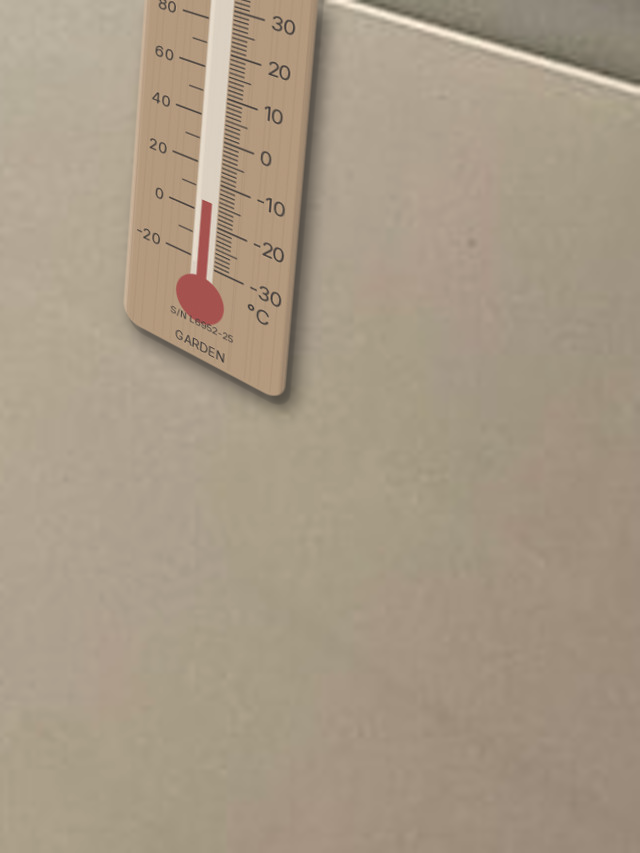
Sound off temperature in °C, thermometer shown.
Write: -15 °C
